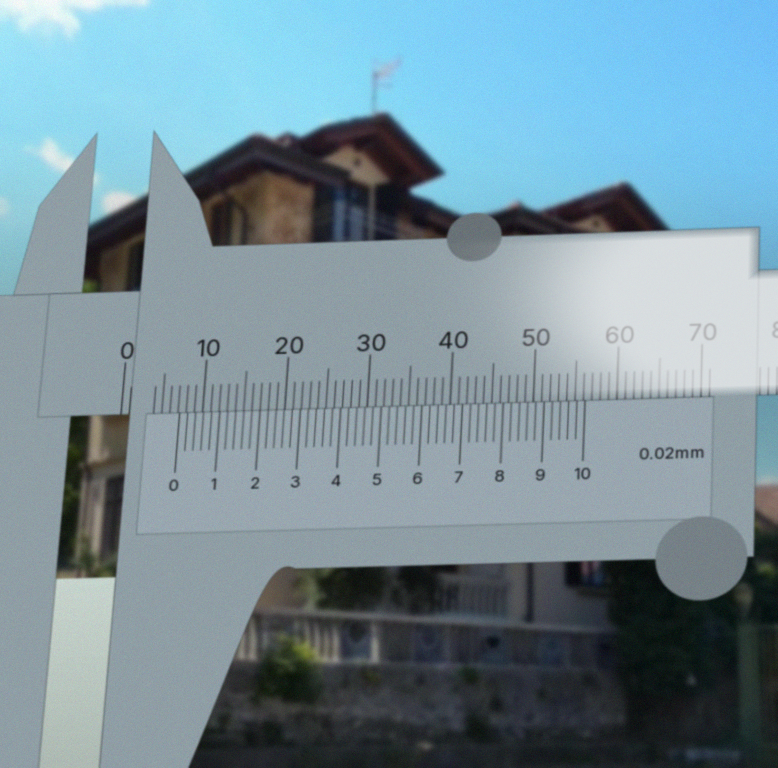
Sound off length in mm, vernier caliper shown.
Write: 7.2 mm
